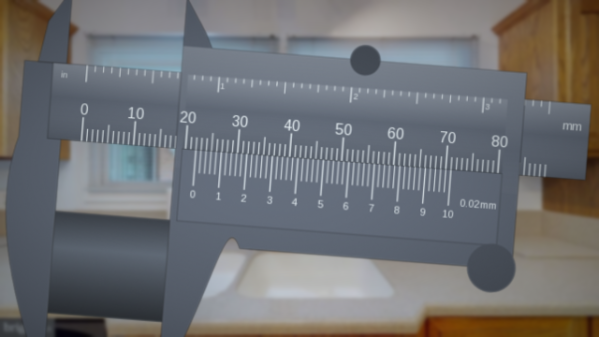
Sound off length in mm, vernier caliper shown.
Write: 22.0 mm
